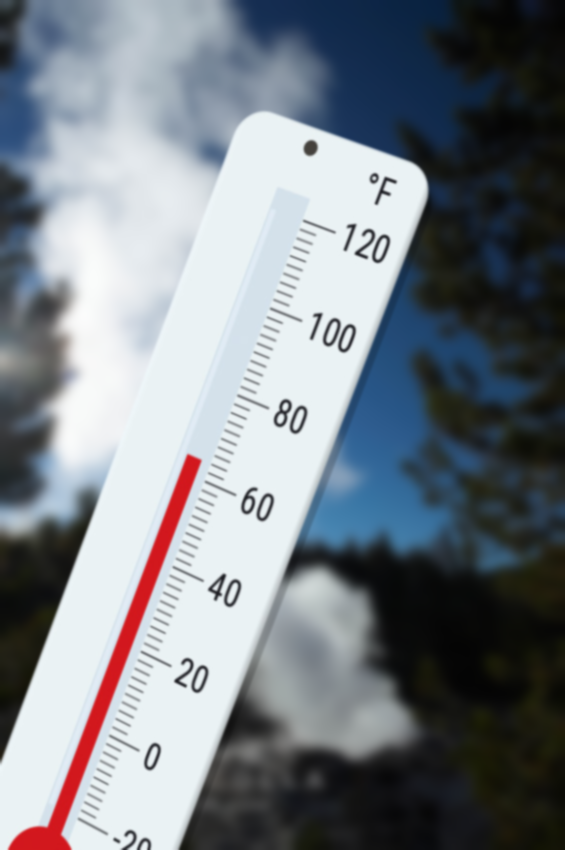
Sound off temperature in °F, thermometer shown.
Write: 64 °F
